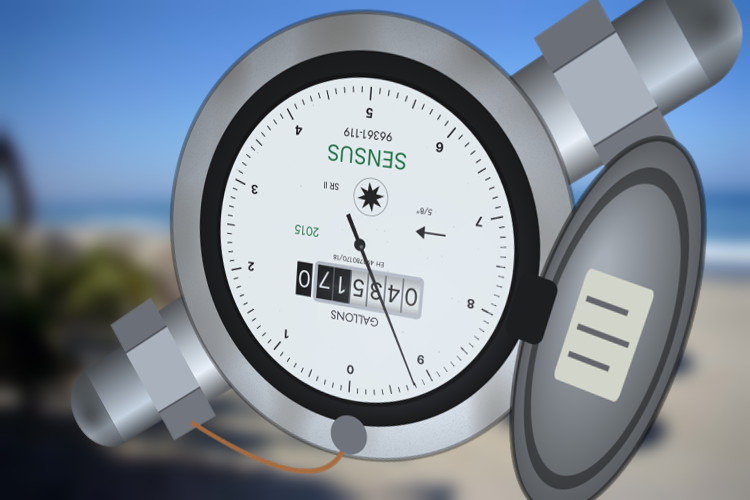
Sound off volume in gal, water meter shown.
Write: 435169.2 gal
